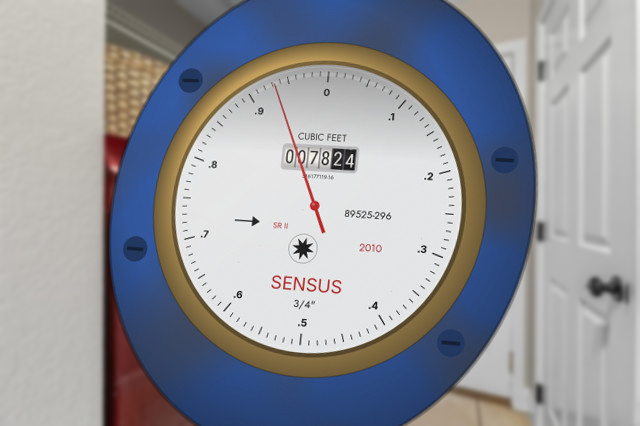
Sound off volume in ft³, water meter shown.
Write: 7823.93 ft³
